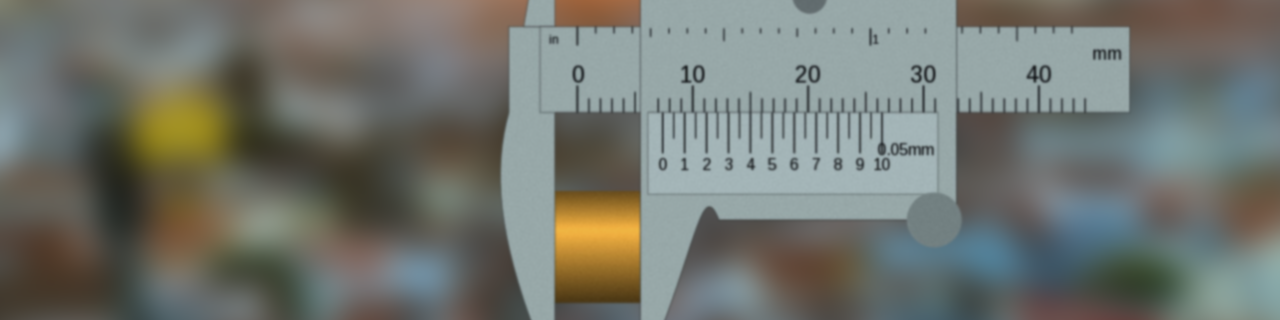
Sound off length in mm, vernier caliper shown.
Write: 7.4 mm
